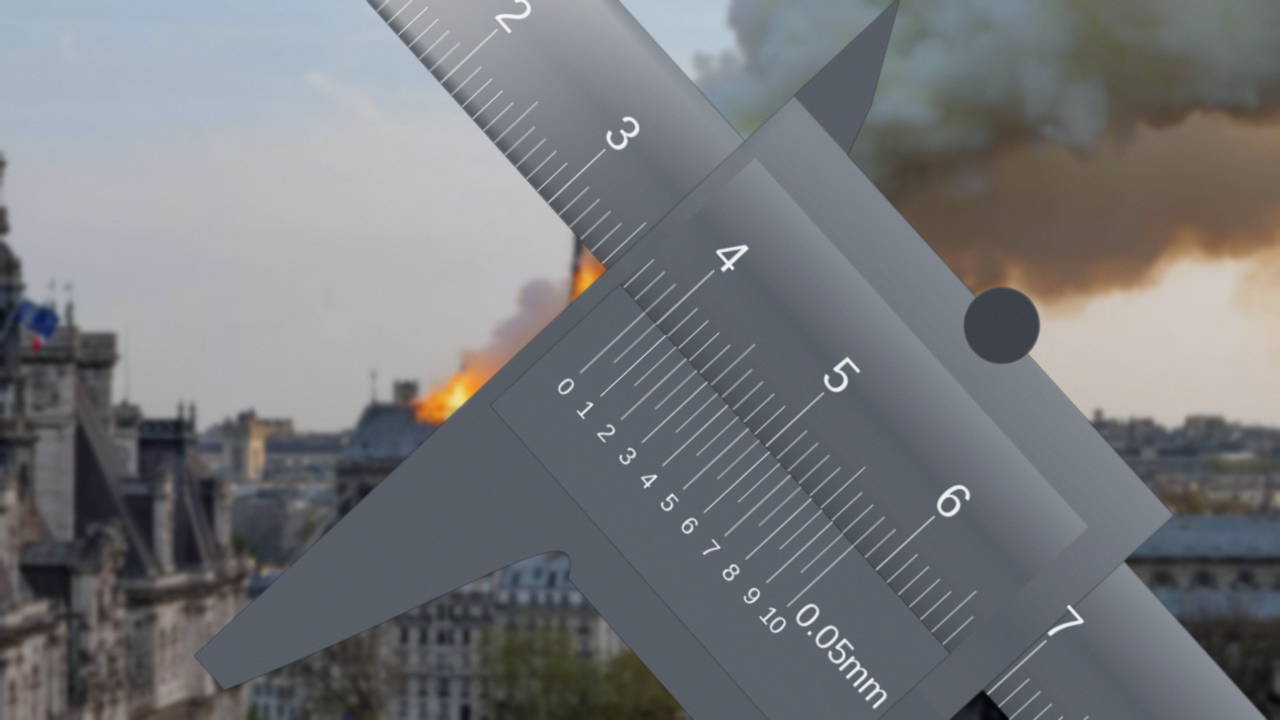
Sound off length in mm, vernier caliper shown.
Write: 39.0 mm
